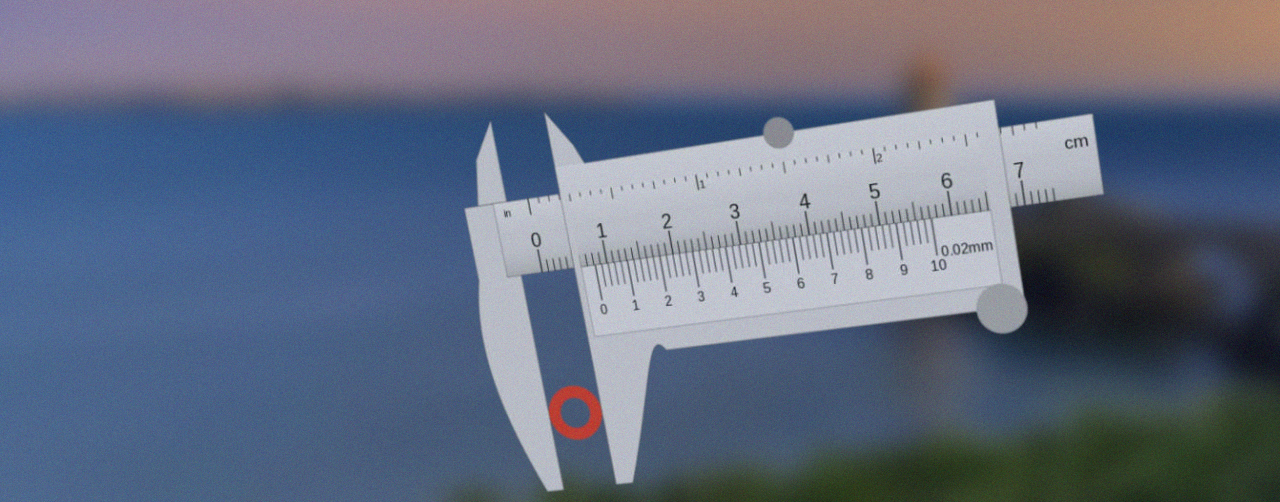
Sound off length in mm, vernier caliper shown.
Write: 8.2 mm
